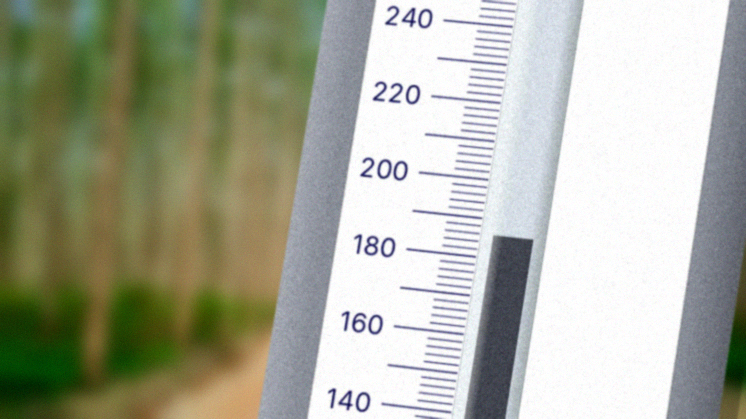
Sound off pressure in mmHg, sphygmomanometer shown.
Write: 186 mmHg
